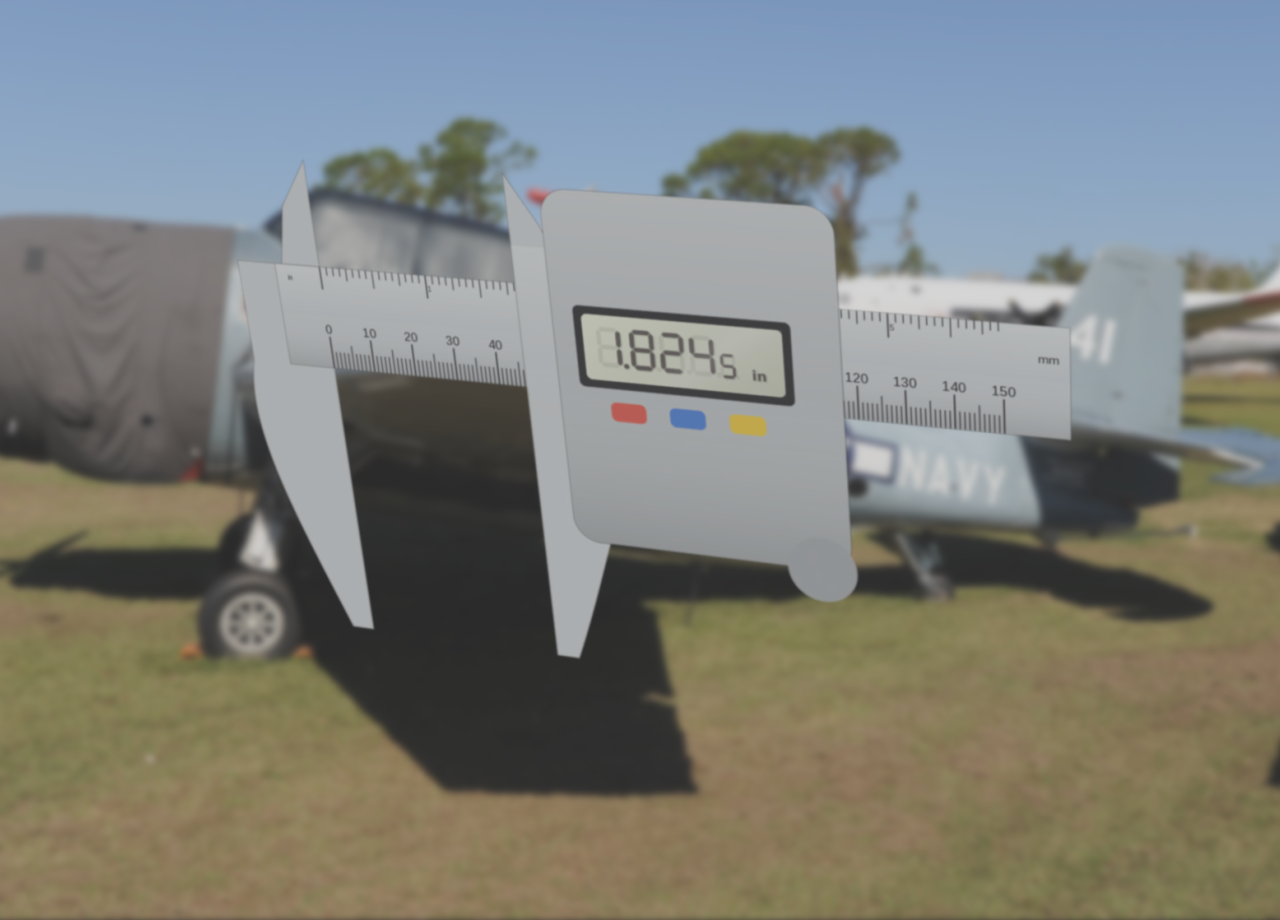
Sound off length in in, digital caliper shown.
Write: 1.8245 in
